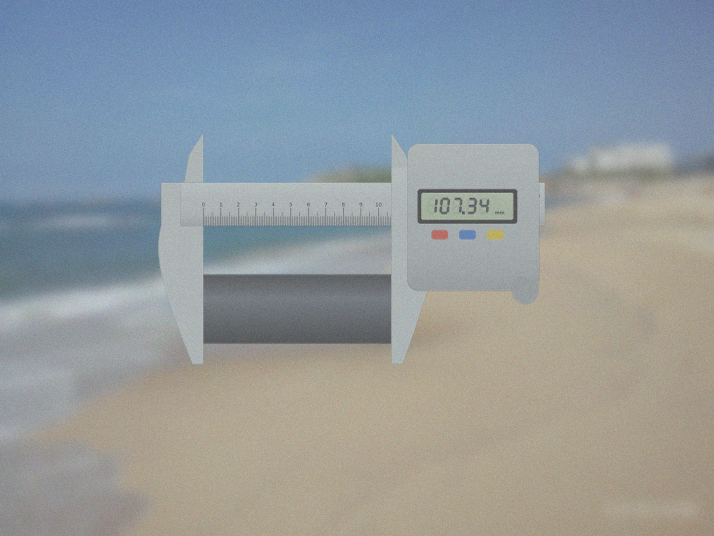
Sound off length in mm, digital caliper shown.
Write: 107.34 mm
